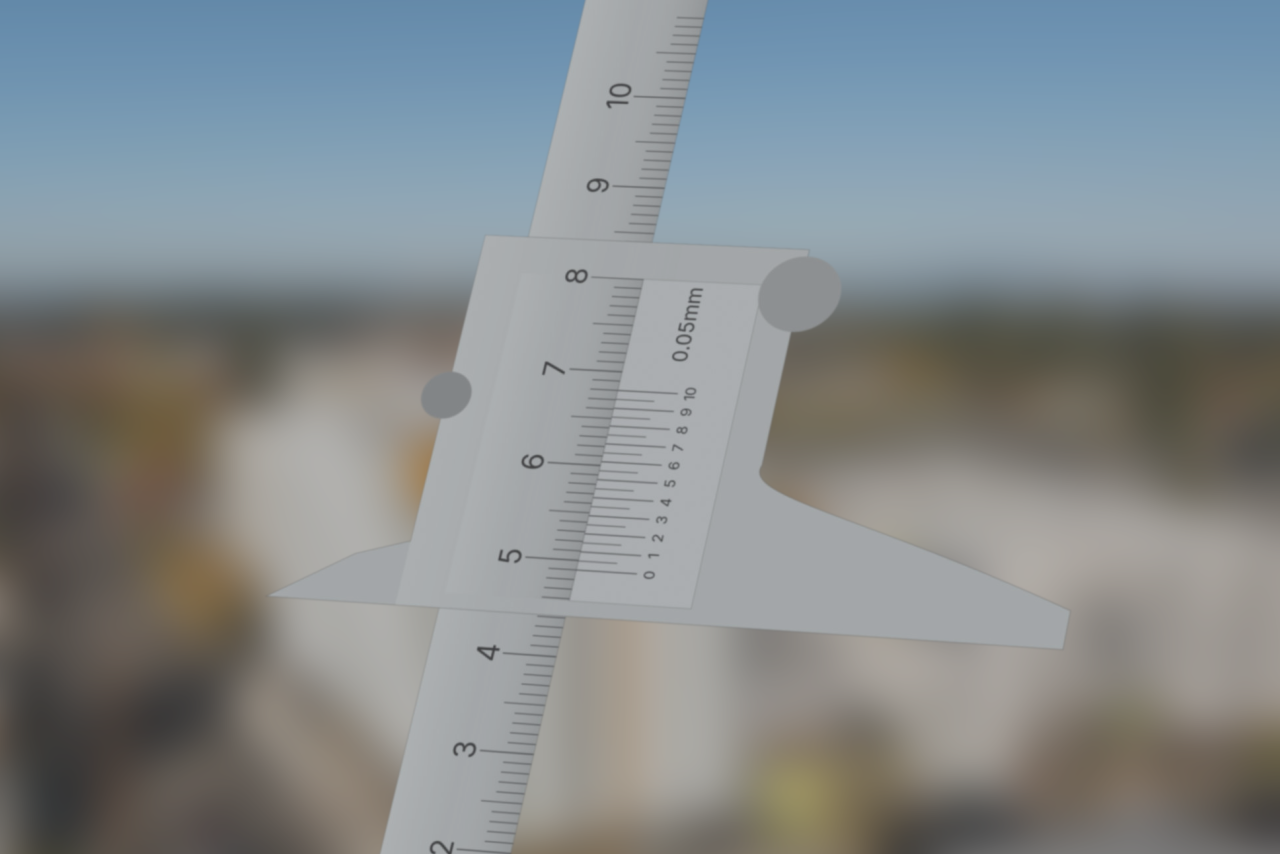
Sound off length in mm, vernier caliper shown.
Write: 49.0 mm
